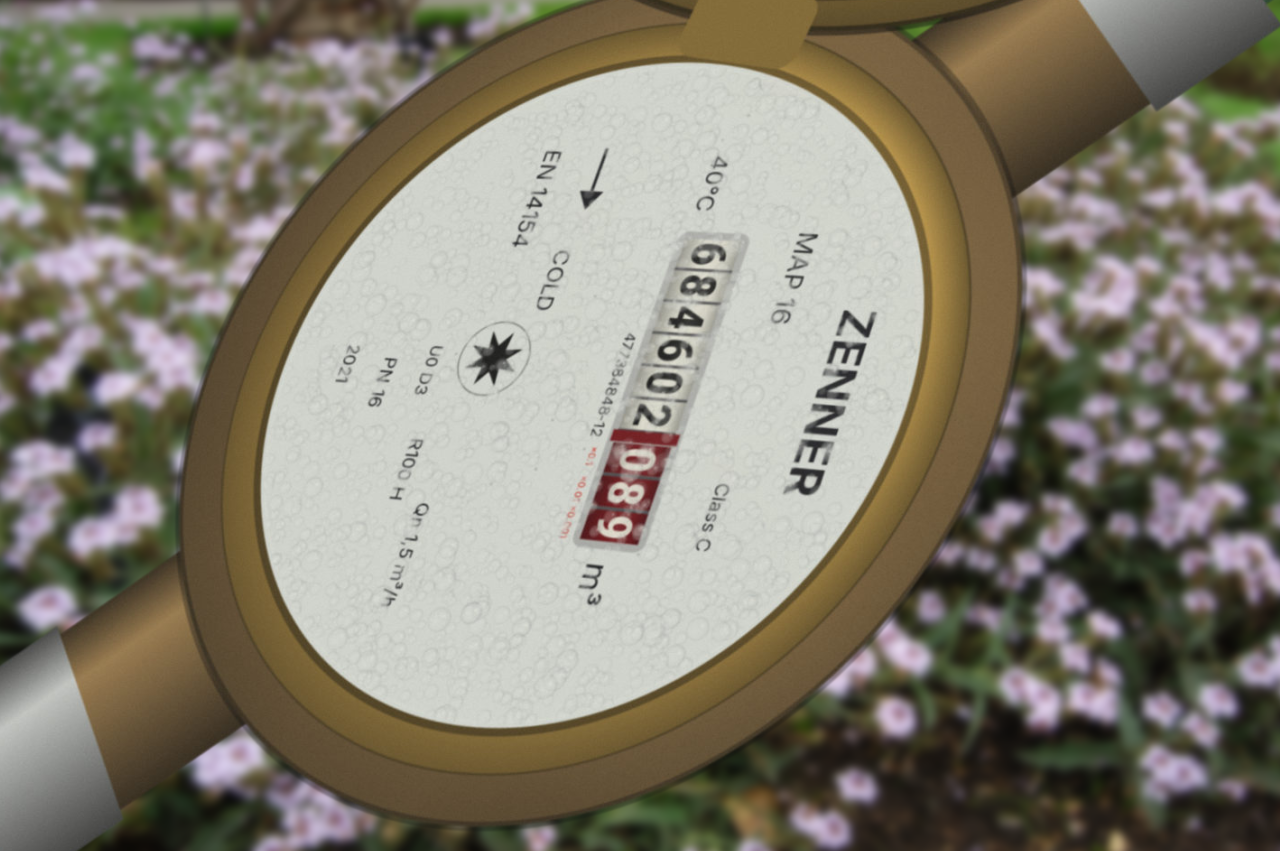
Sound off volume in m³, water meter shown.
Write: 684602.089 m³
